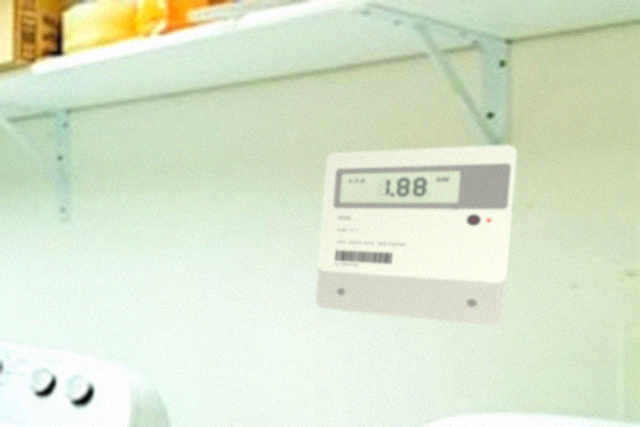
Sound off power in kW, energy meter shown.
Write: 1.88 kW
